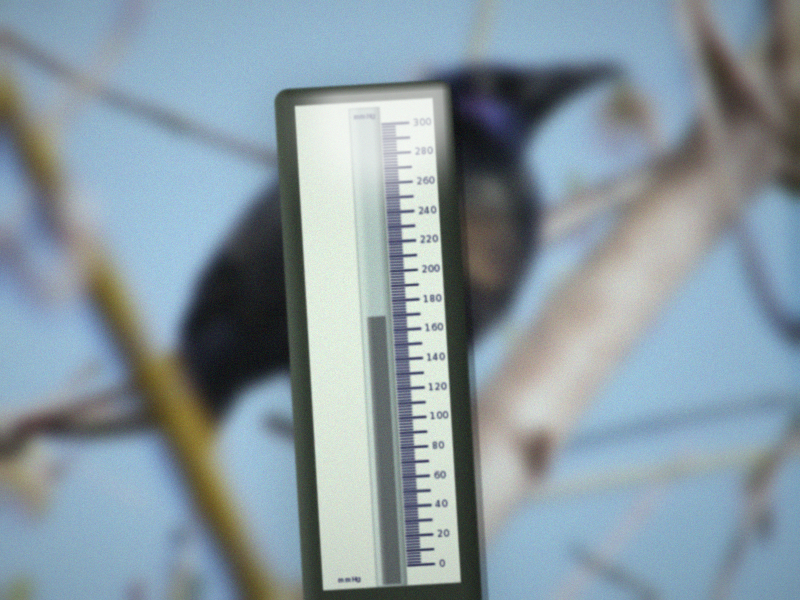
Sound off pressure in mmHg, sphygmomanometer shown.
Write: 170 mmHg
